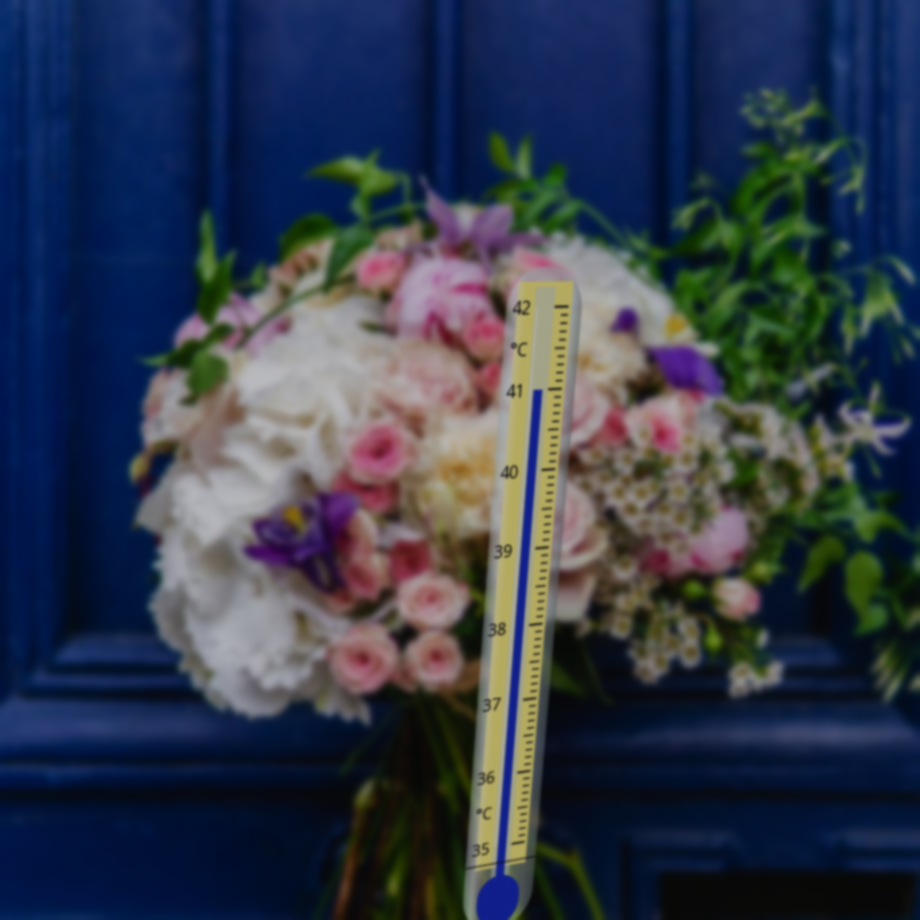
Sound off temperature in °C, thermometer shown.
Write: 41 °C
